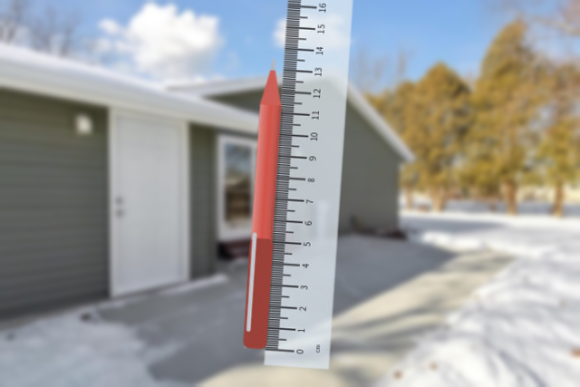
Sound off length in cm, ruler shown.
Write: 13.5 cm
